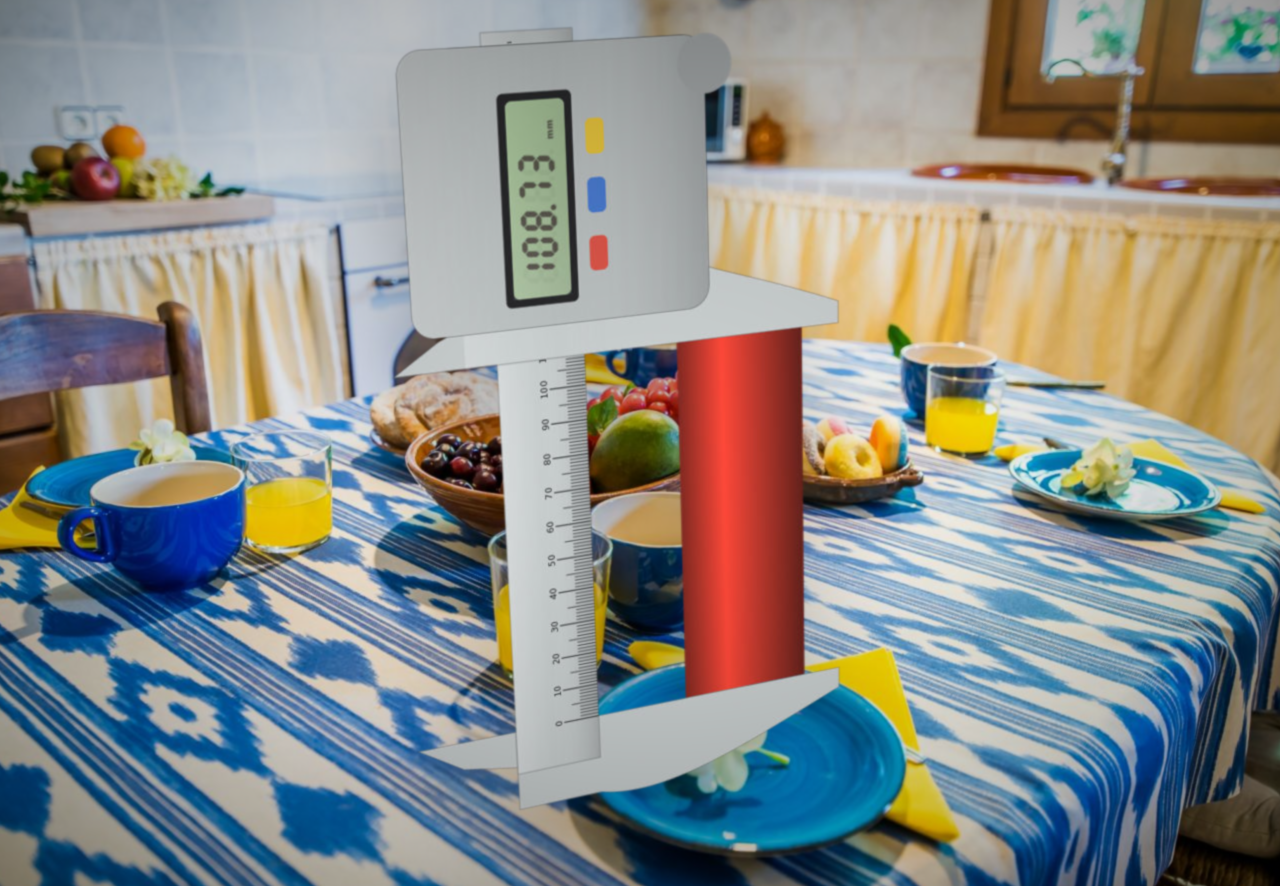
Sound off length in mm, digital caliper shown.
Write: 108.73 mm
